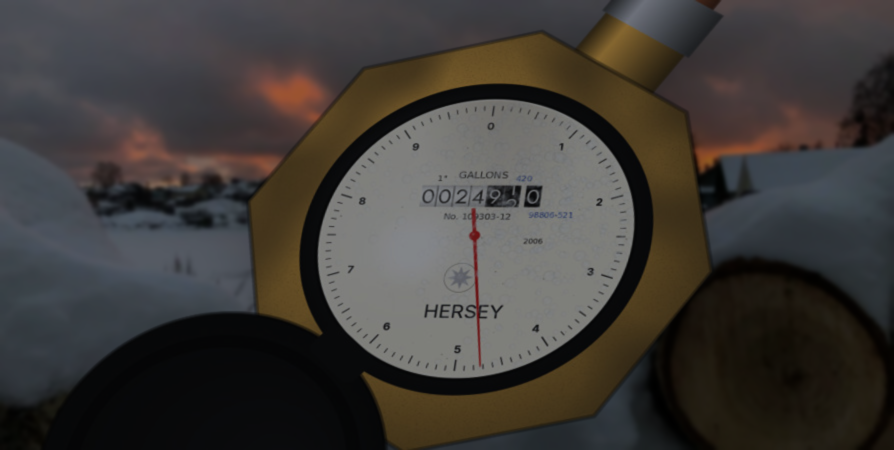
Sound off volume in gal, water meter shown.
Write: 24914.7 gal
